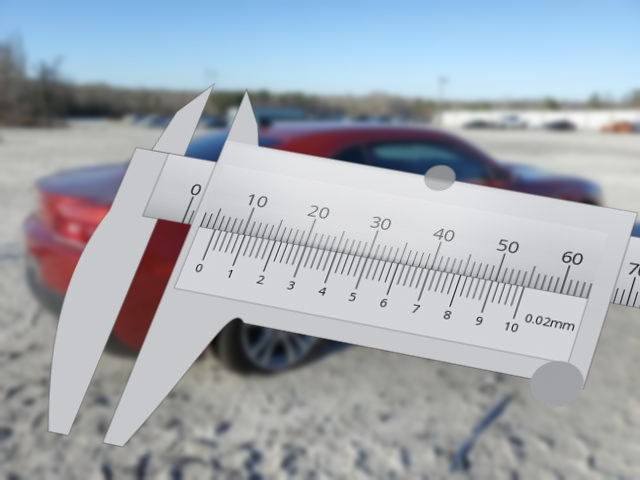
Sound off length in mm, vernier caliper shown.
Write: 5.4 mm
